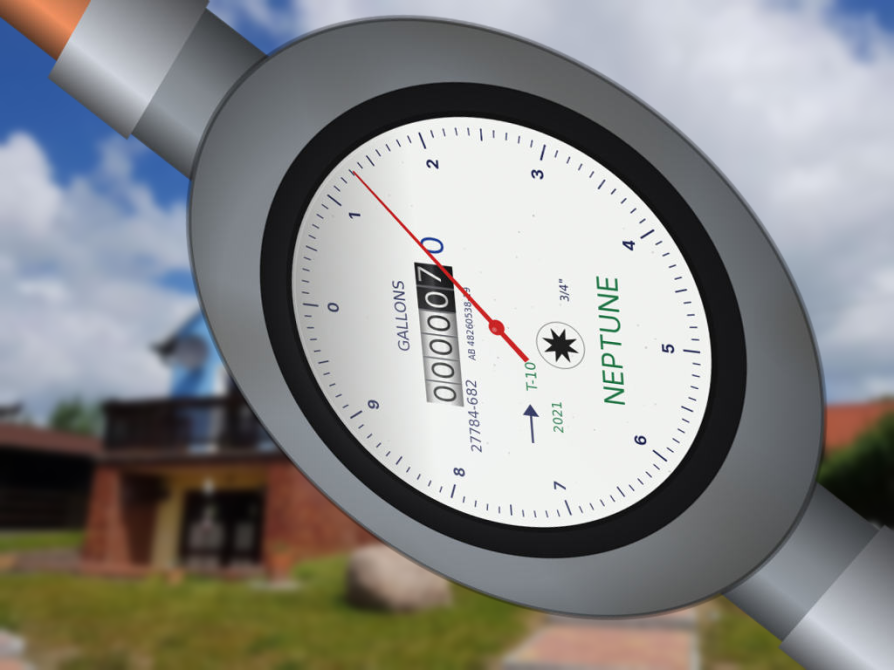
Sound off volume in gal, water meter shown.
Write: 71.3 gal
